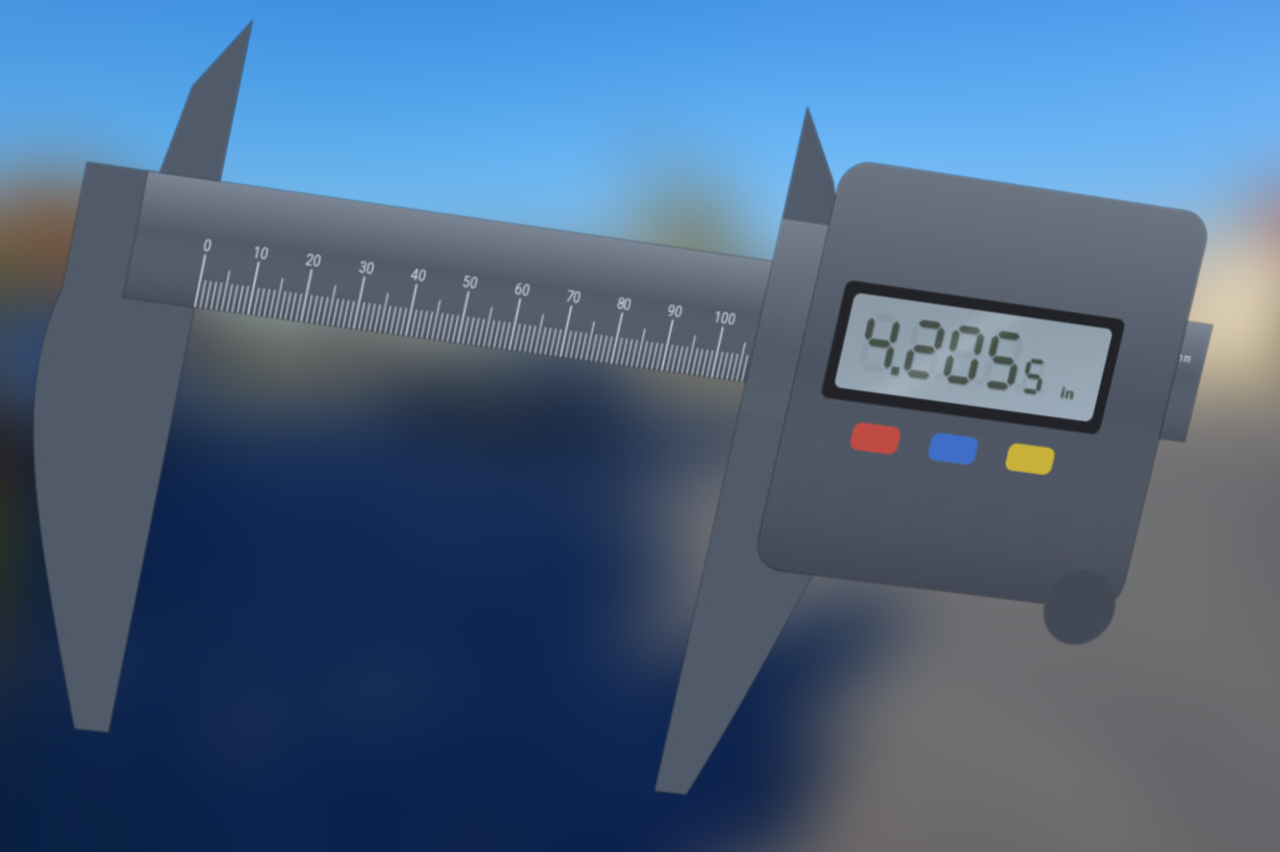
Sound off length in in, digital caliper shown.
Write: 4.2055 in
